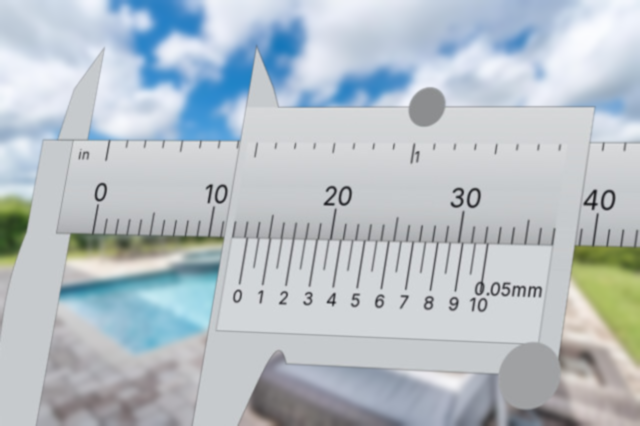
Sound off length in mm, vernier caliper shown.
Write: 13.2 mm
